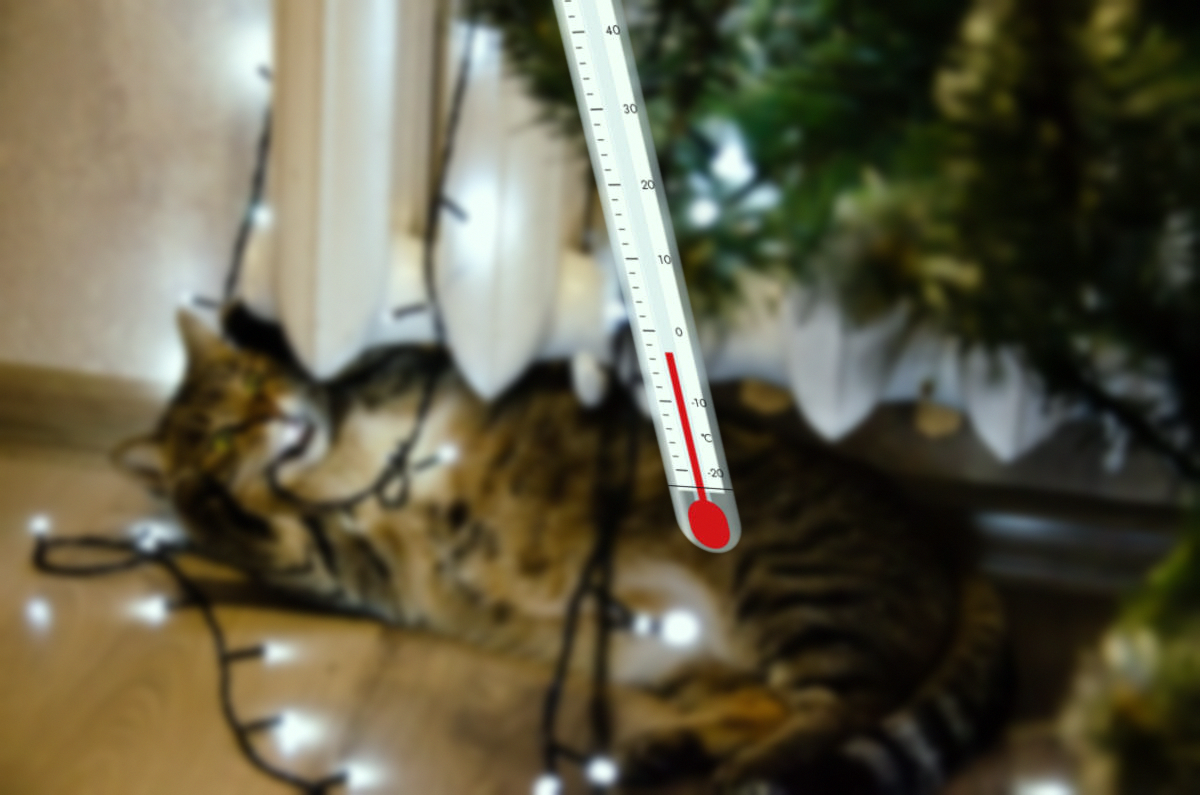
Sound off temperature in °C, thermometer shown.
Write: -3 °C
